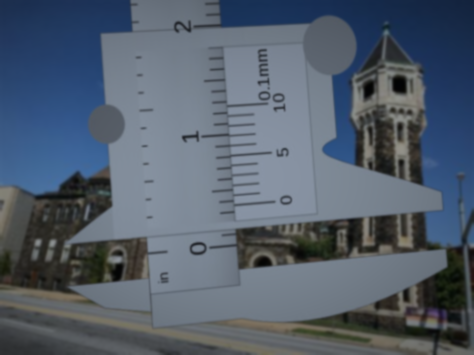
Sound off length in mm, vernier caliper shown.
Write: 3.6 mm
